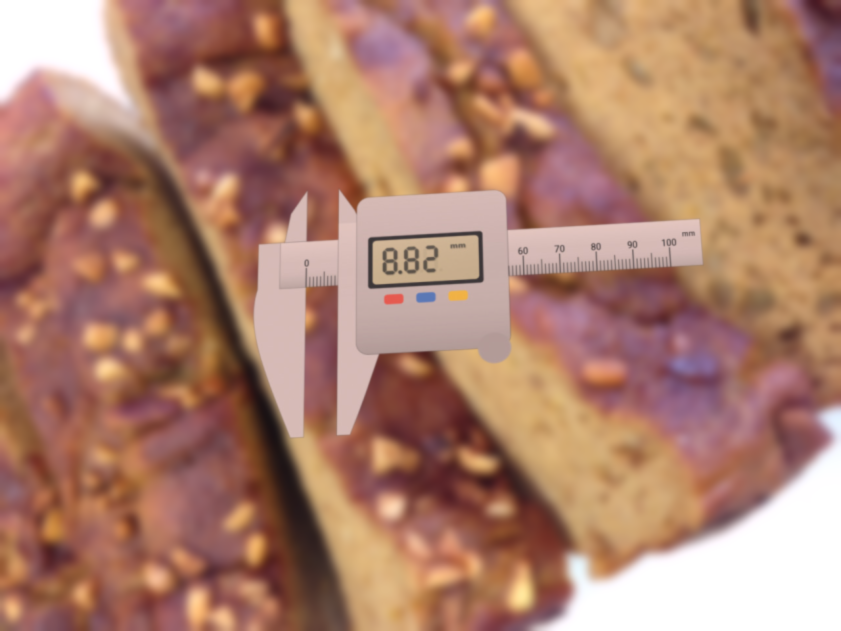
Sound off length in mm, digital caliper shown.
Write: 8.82 mm
